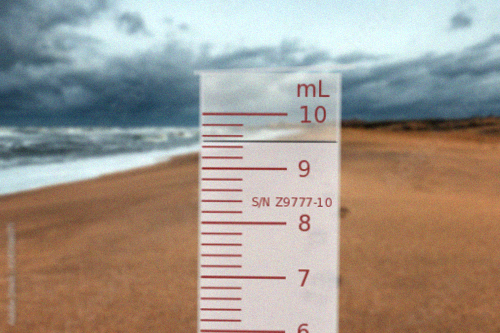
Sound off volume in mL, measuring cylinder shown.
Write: 9.5 mL
